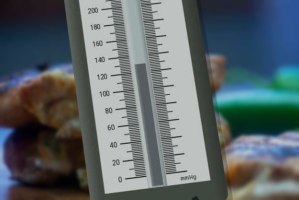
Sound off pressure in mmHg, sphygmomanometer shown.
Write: 130 mmHg
